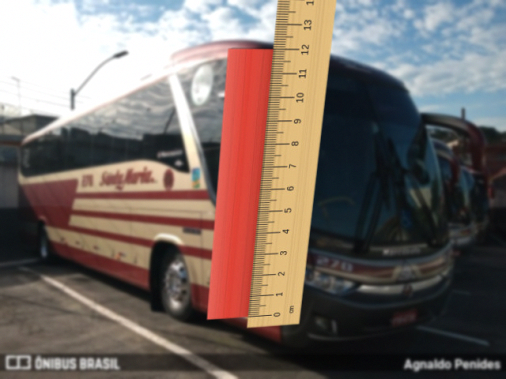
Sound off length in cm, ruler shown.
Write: 12 cm
